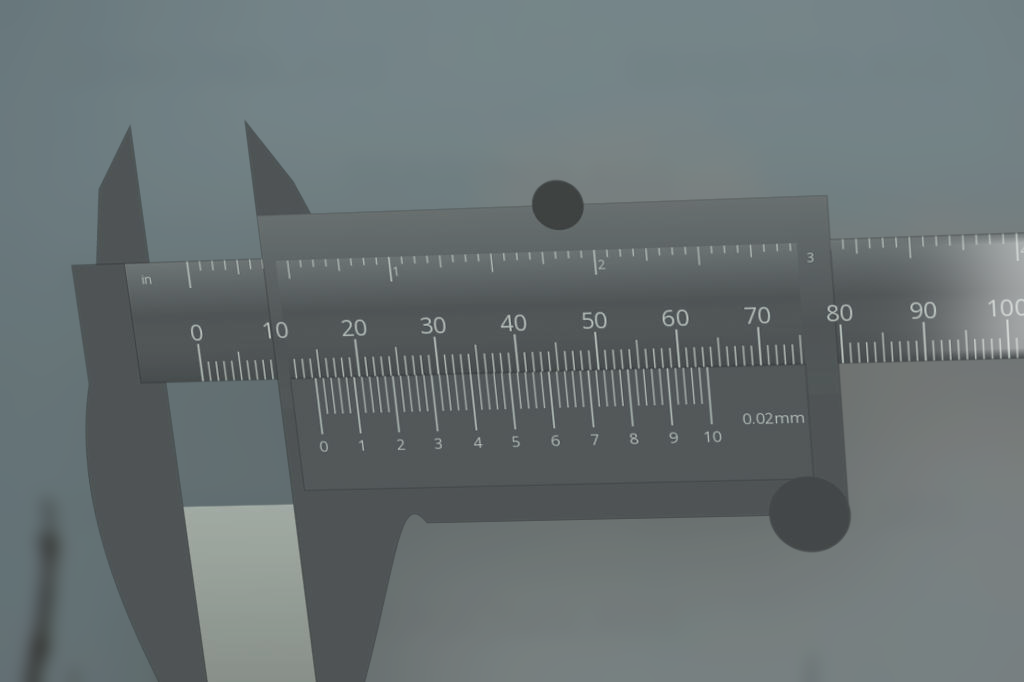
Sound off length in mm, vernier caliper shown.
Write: 14.4 mm
